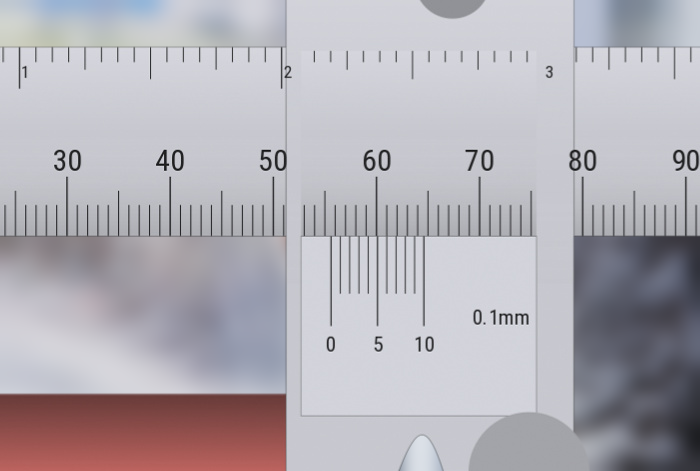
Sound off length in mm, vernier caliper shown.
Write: 55.6 mm
